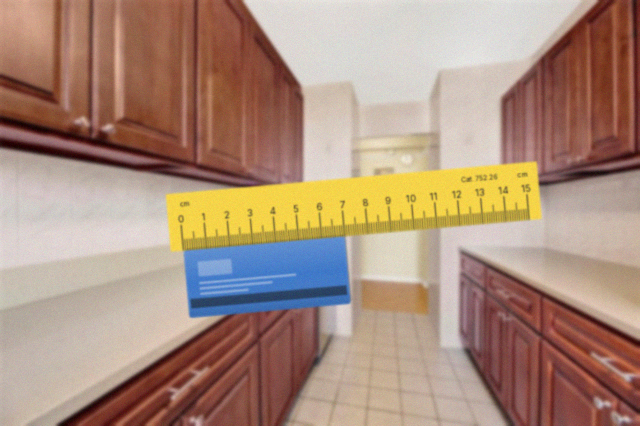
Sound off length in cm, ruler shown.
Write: 7 cm
